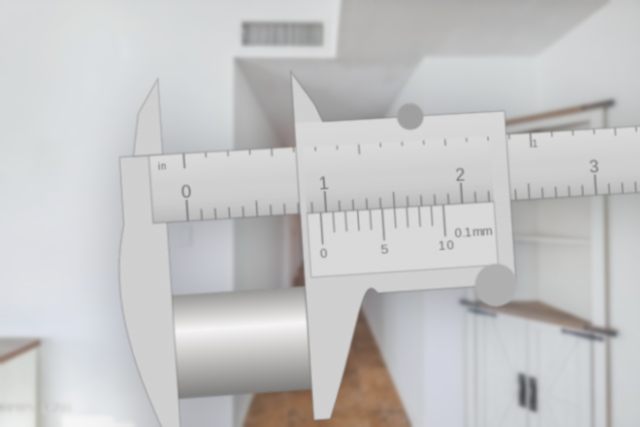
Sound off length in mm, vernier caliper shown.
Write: 9.6 mm
